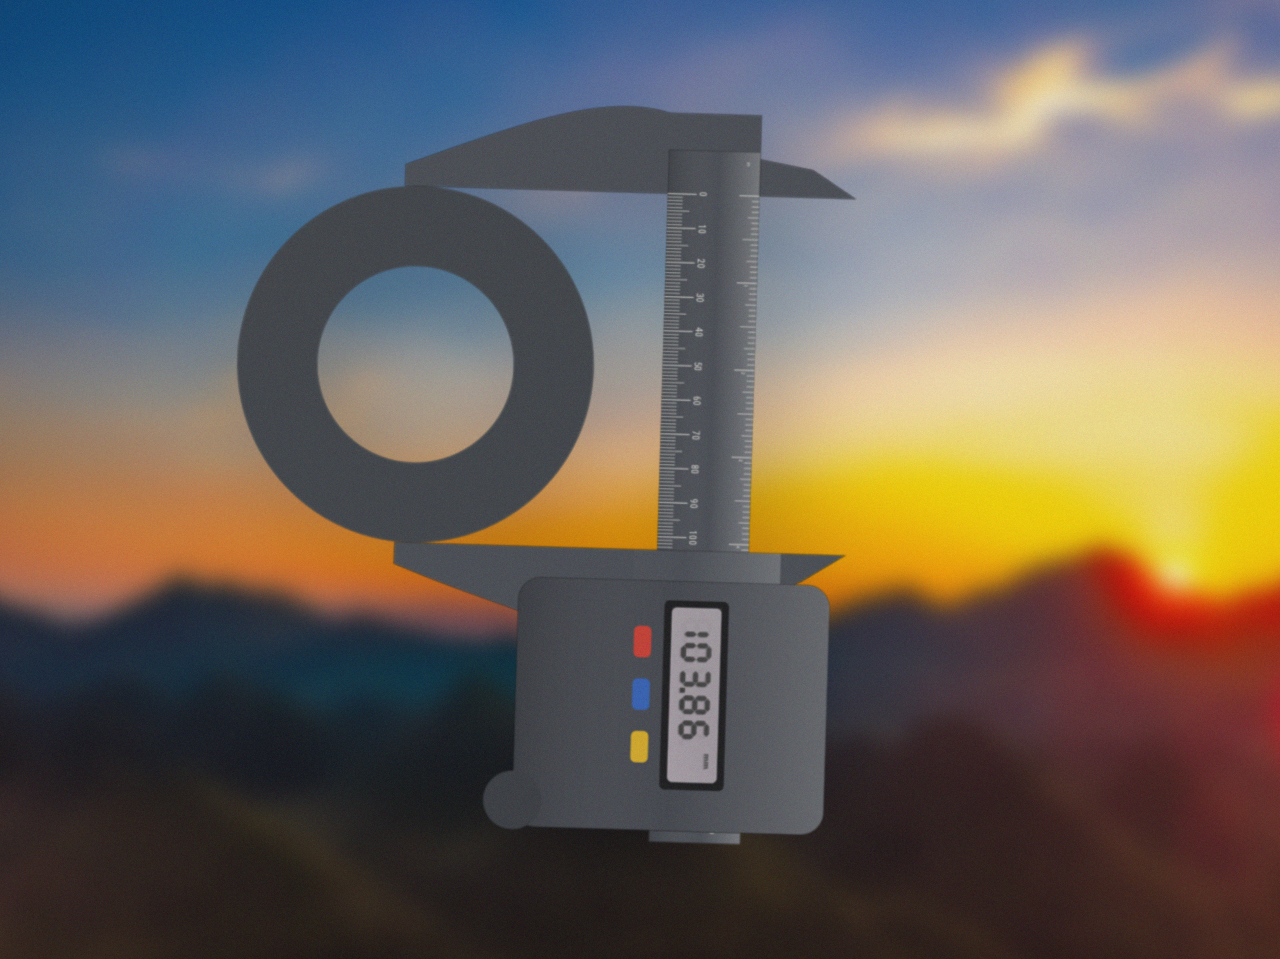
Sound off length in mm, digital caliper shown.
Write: 103.86 mm
